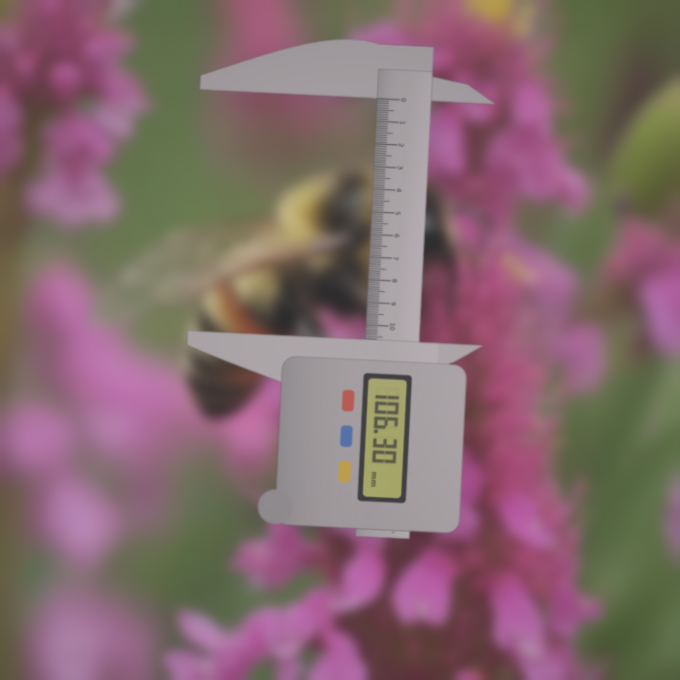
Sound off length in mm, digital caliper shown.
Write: 106.30 mm
